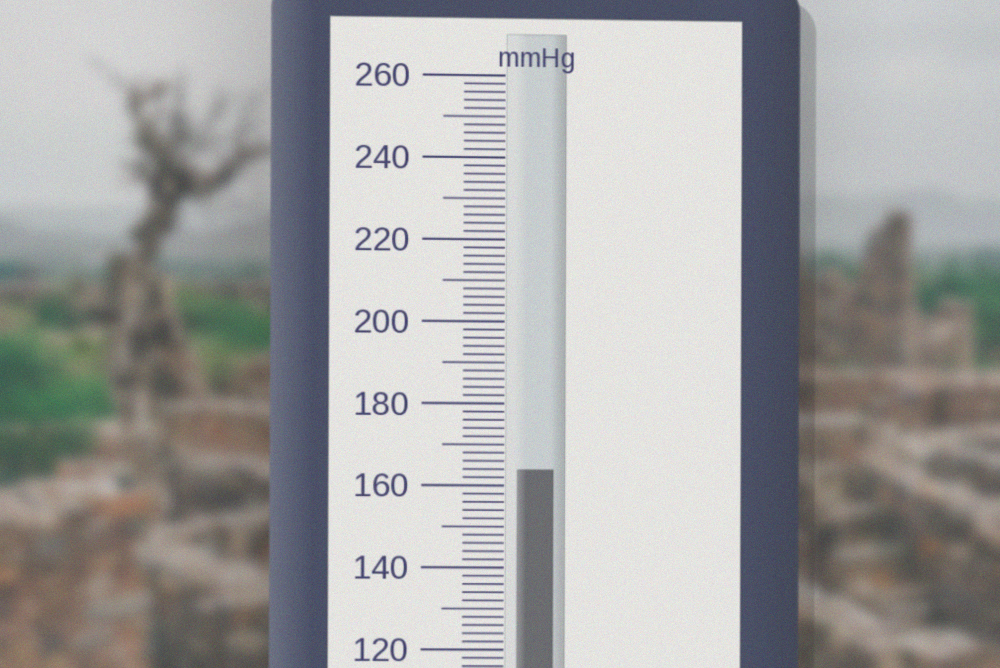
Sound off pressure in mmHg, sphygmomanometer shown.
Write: 164 mmHg
